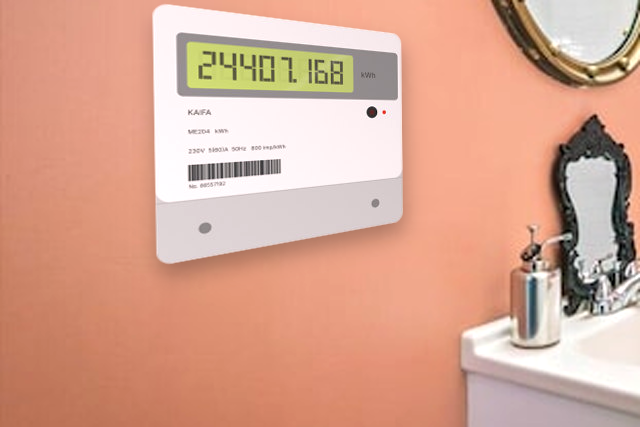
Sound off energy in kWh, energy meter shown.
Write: 24407.168 kWh
